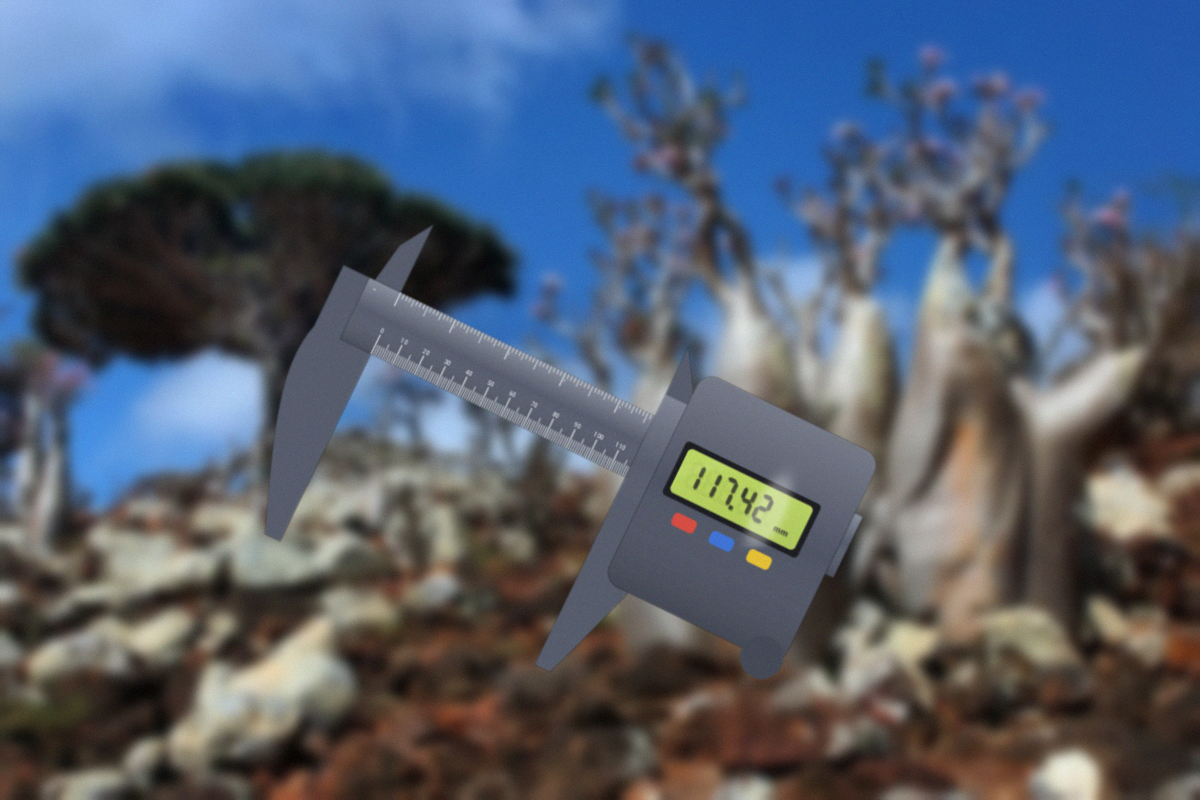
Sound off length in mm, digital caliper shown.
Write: 117.42 mm
